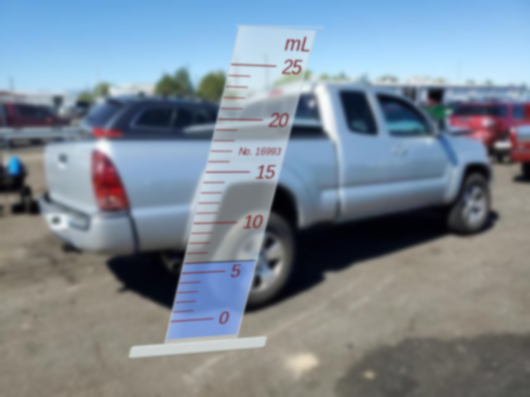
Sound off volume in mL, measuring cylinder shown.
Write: 6 mL
